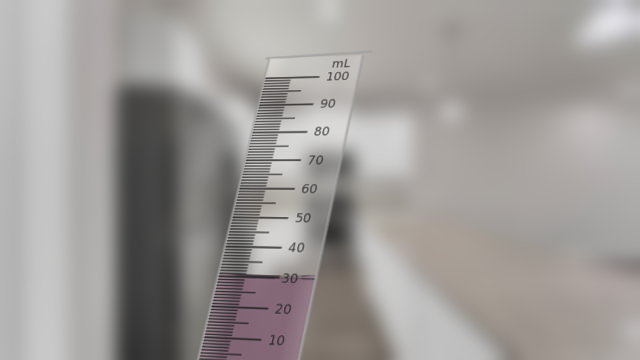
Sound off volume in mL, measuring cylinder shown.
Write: 30 mL
